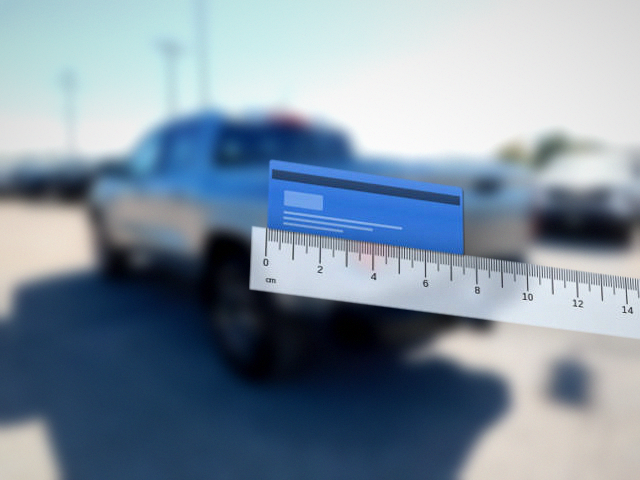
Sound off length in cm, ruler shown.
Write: 7.5 cm
